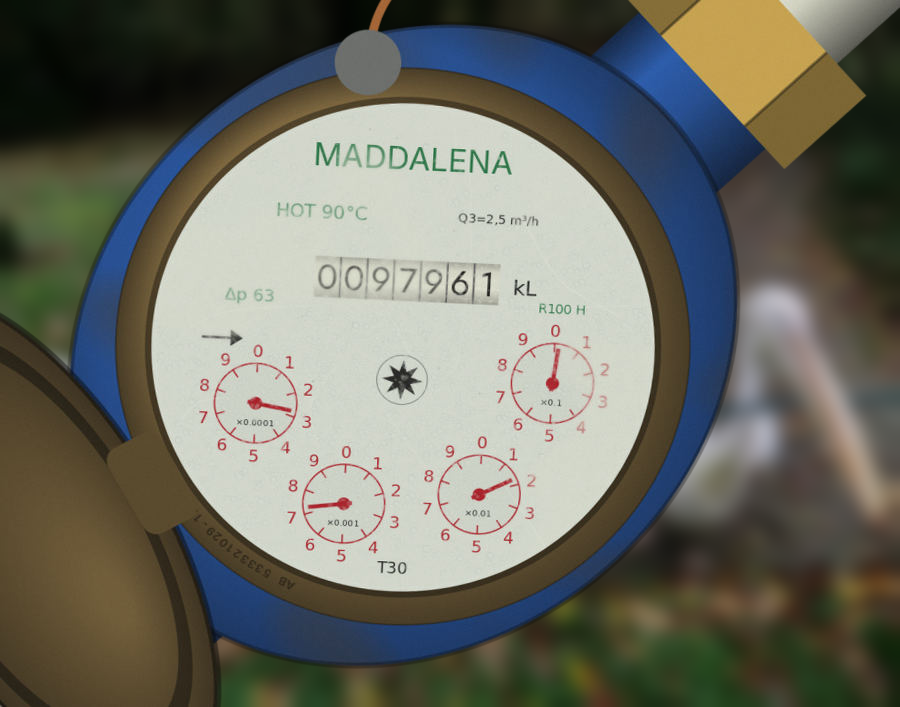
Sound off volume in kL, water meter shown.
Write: 97961.0172 kL
